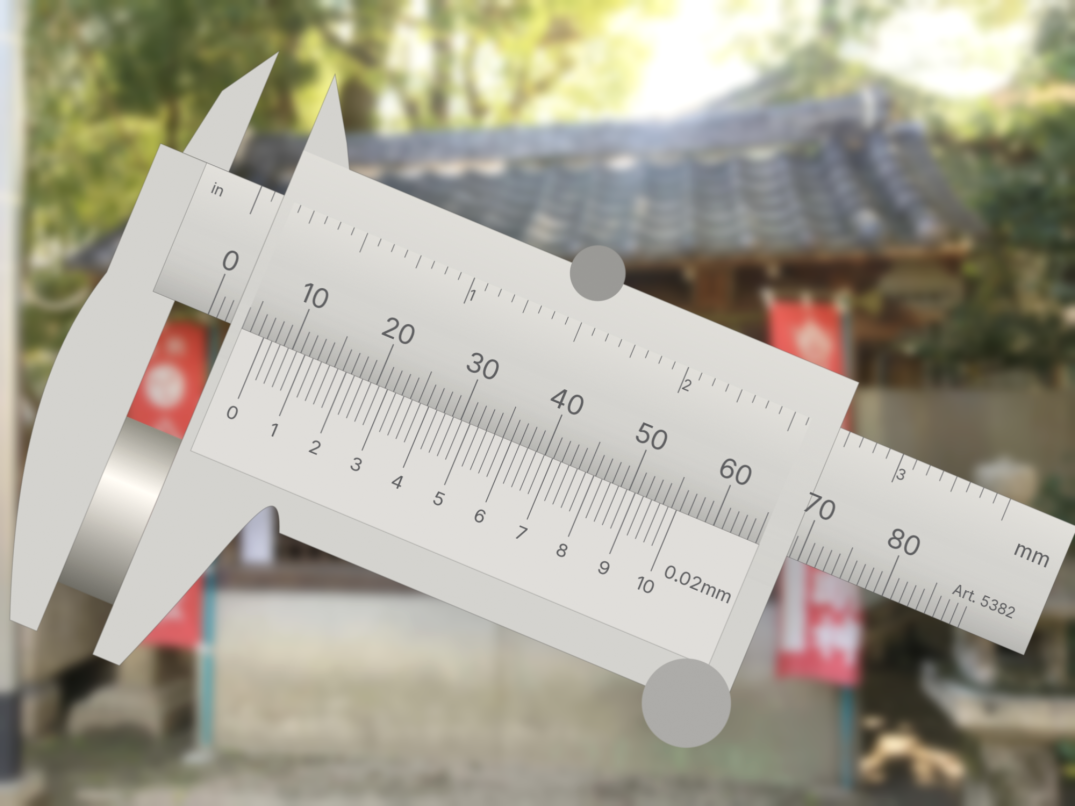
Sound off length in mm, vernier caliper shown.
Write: 6.6 mm
